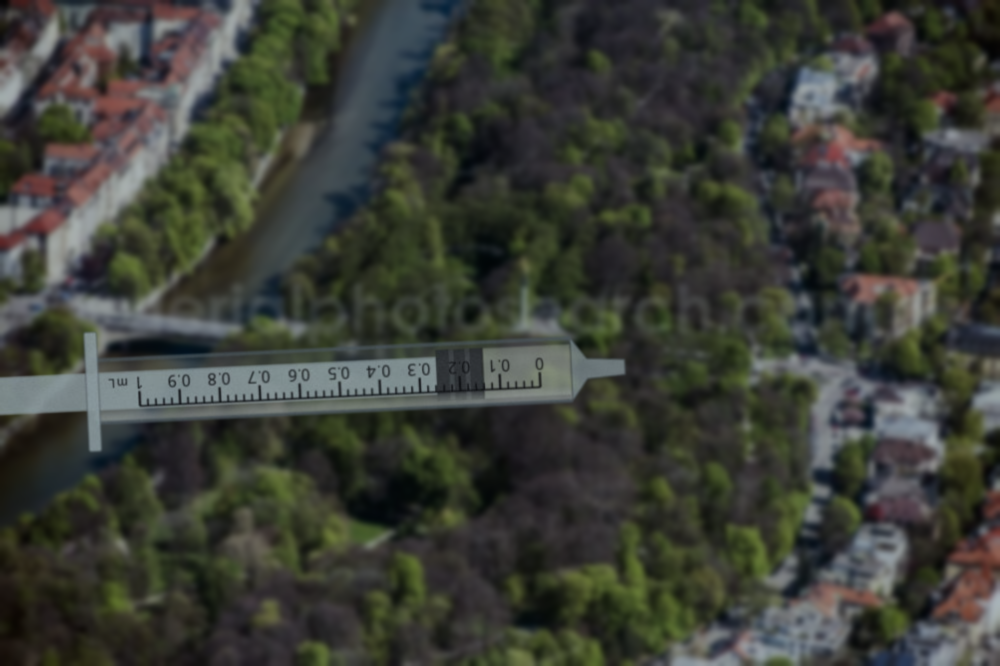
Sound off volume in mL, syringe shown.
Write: 0.14 mL
